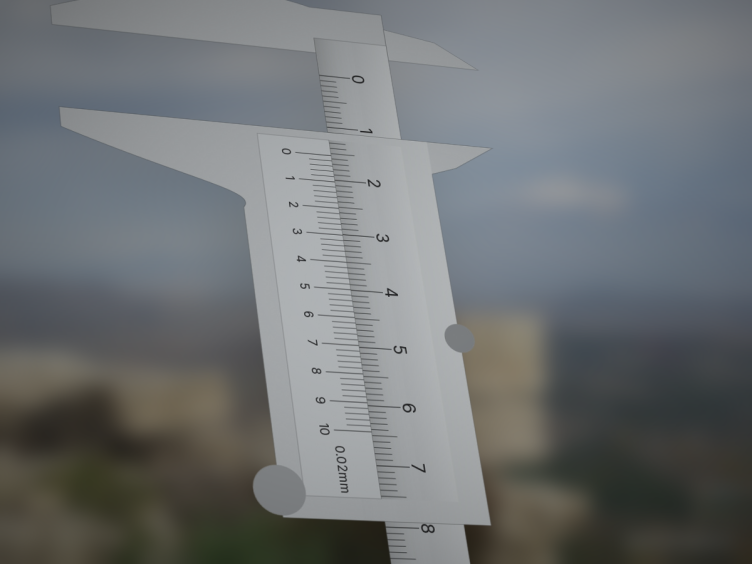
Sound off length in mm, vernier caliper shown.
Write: 15.4 mm
